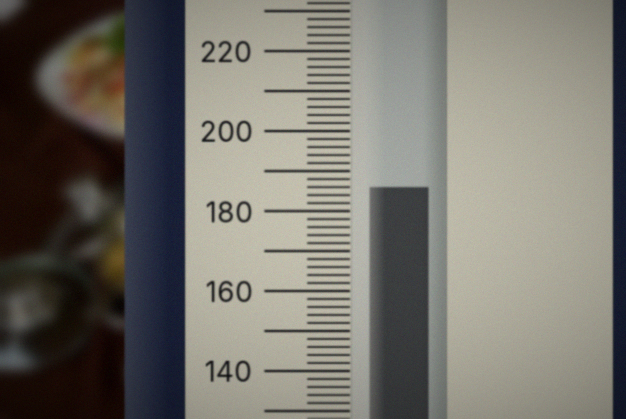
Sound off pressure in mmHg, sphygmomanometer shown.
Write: 186 mmHg
